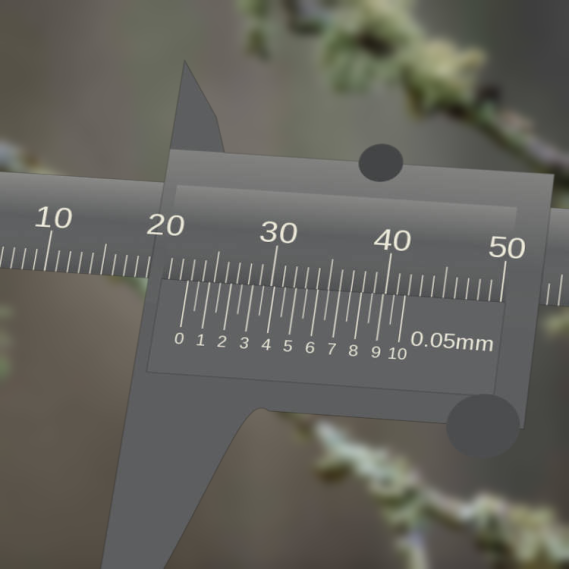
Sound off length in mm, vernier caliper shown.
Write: 22.7 mm
